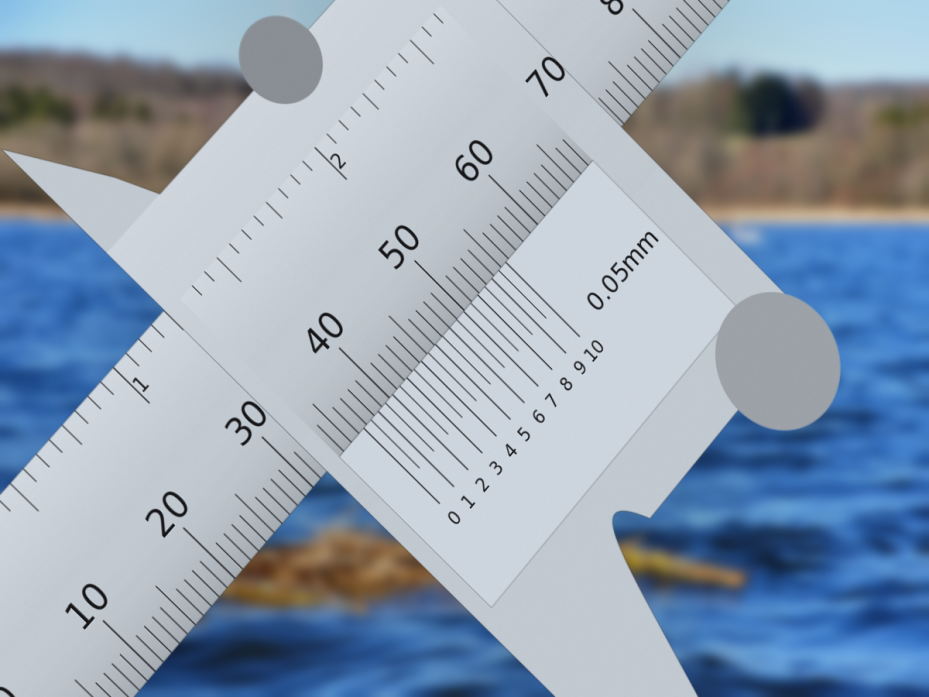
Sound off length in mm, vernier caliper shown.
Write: 36.6 mm
